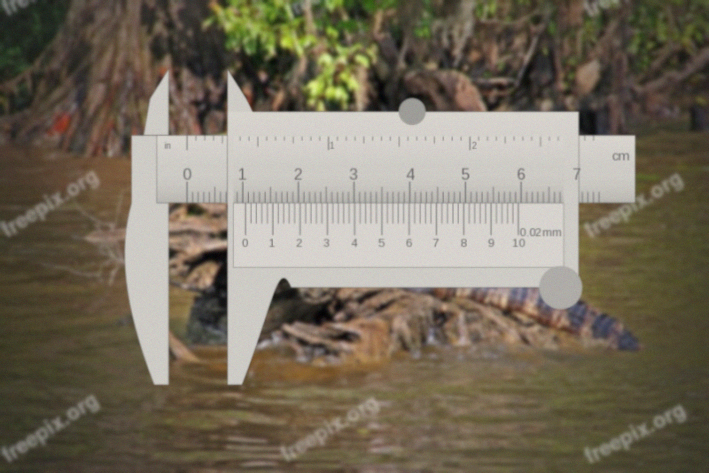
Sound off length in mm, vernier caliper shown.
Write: 10.5 mm
